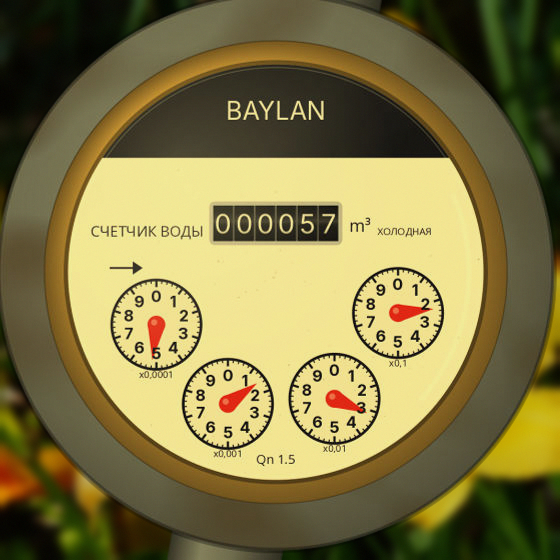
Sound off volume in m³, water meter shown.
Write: 57.2315 m³
